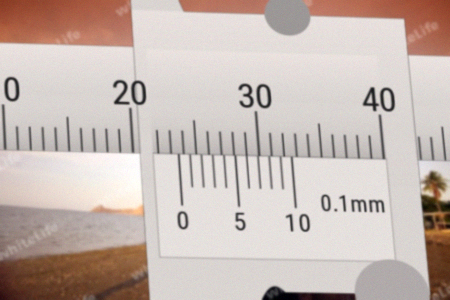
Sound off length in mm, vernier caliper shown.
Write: 23.6 mm
